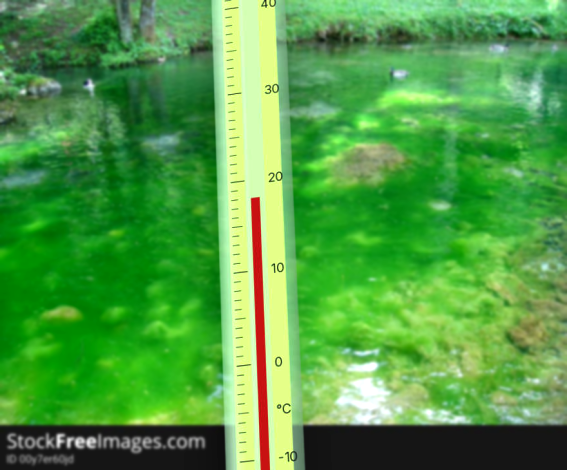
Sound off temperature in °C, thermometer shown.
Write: 18 °C
